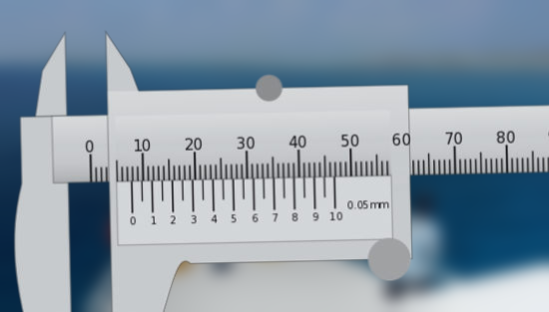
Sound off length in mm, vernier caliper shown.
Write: 7.8 mm
